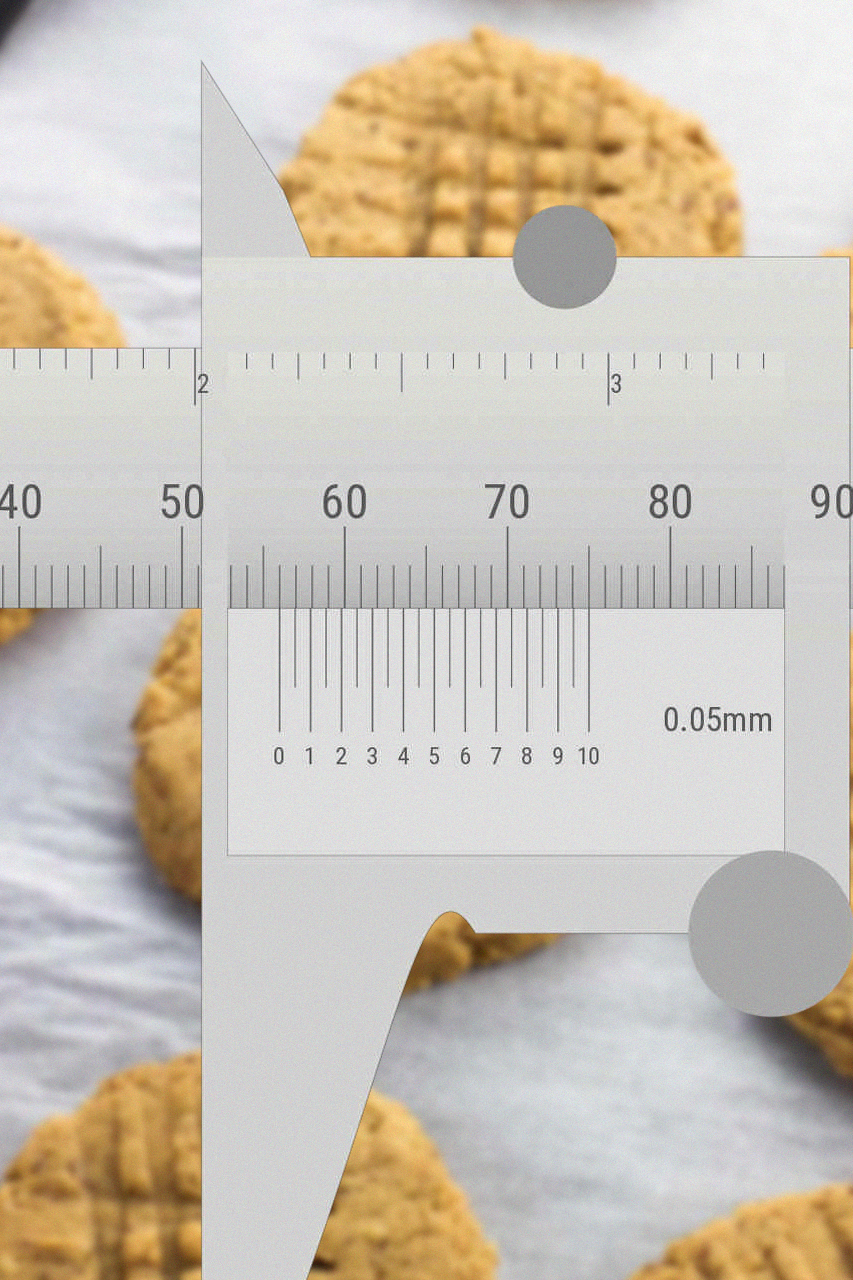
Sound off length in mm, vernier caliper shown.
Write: 56.0 mm
